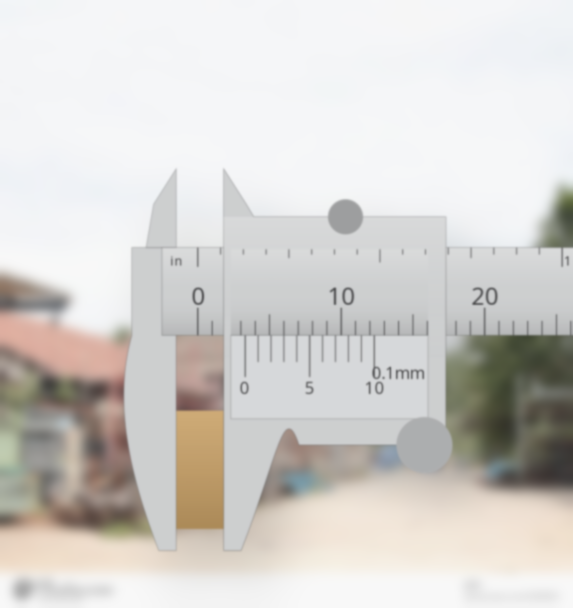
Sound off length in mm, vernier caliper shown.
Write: 3.3 mm
